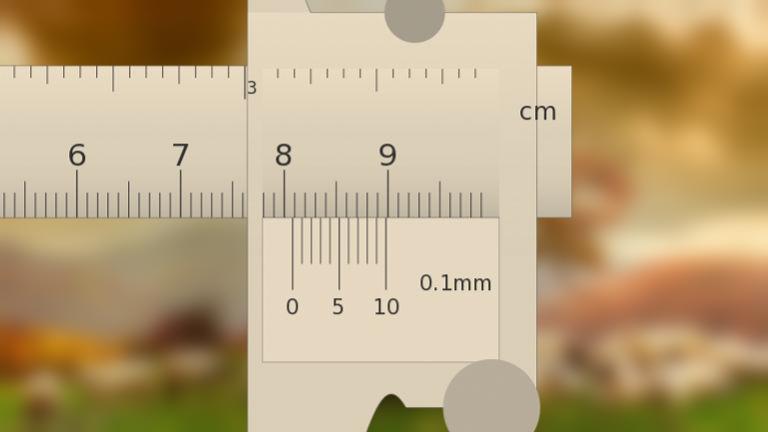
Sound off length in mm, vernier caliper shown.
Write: 80.8 mm
